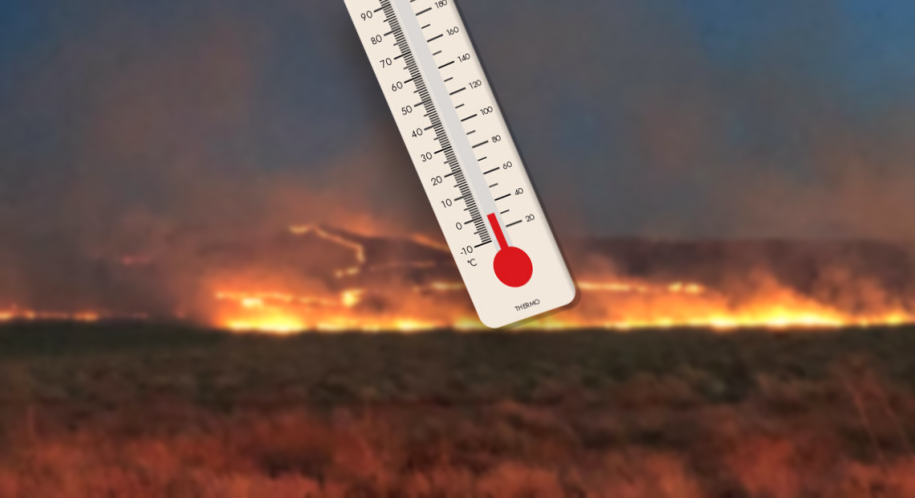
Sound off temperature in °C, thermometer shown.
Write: 0 °C
